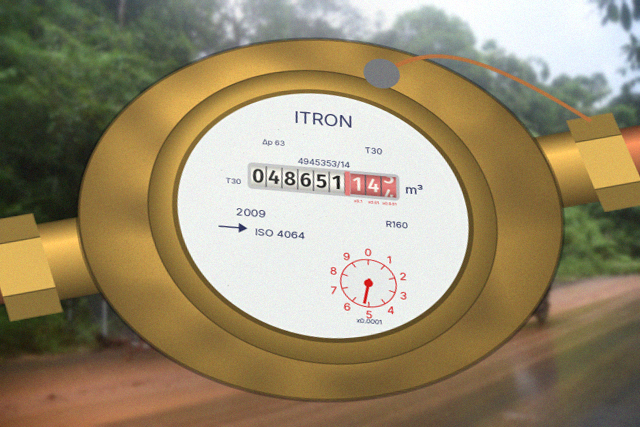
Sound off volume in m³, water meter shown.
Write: 48651.1435 m³
